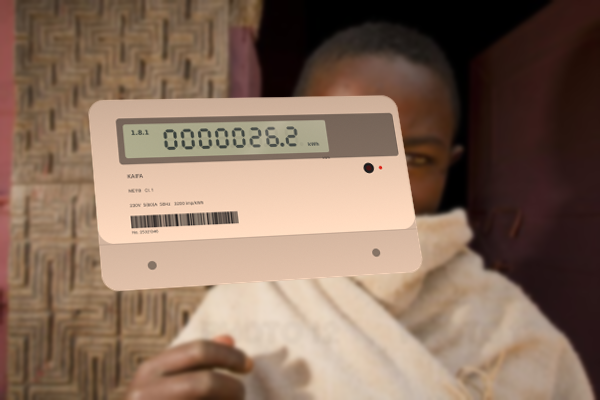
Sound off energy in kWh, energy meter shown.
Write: 26.2 kWh
